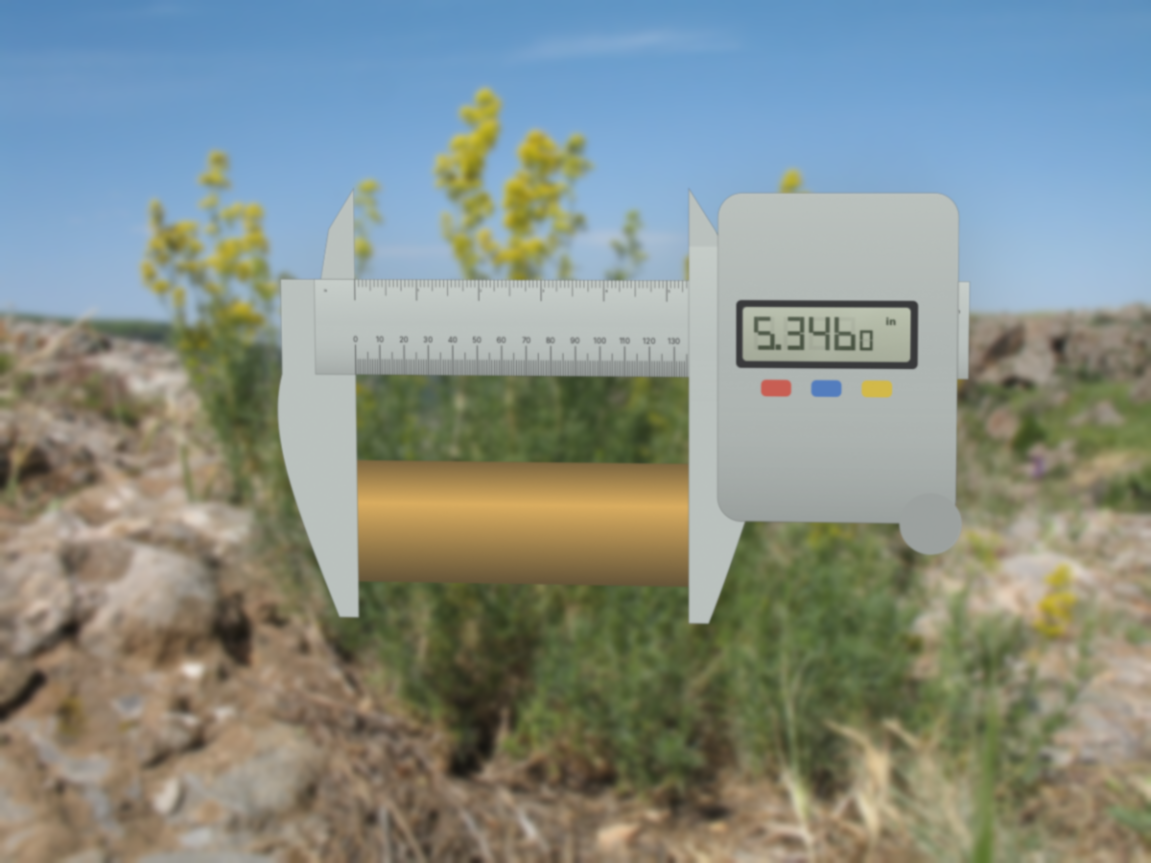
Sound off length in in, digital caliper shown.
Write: 5.3460 in
